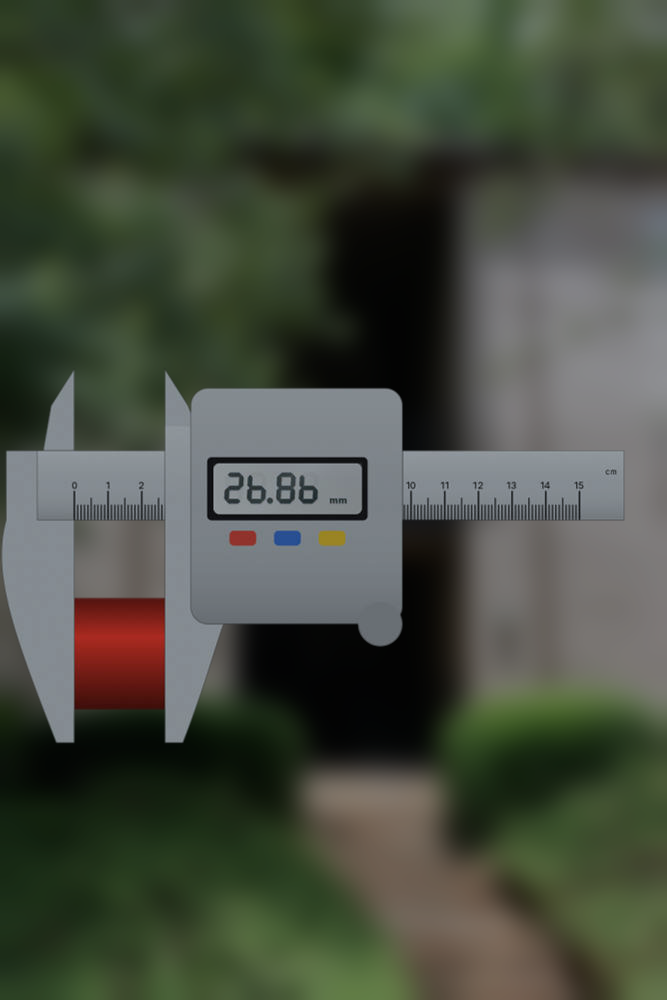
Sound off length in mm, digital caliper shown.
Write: 26.86 mm
